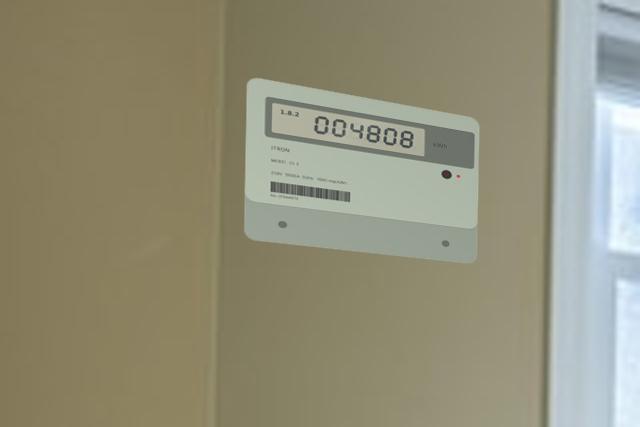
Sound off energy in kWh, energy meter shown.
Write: 4808 kWh
